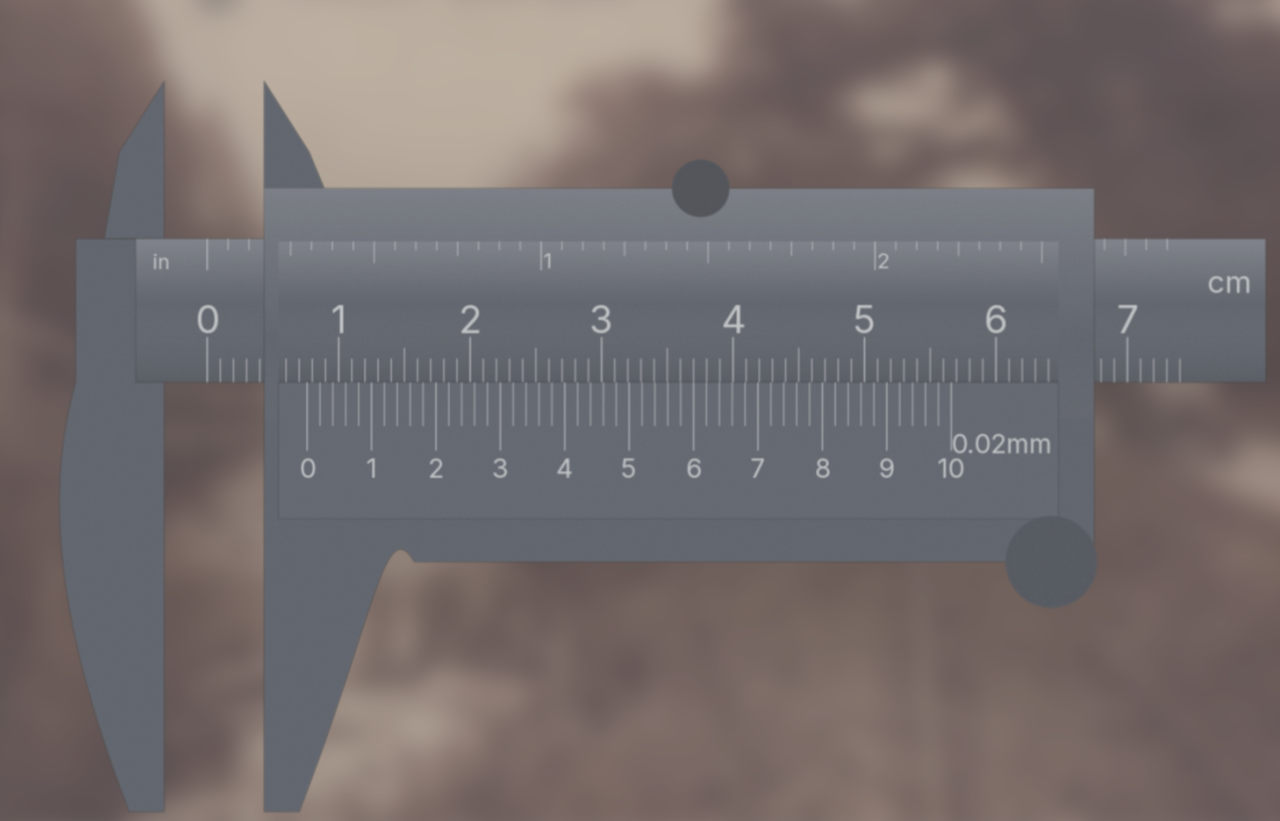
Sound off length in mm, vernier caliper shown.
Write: 7.6 mm
